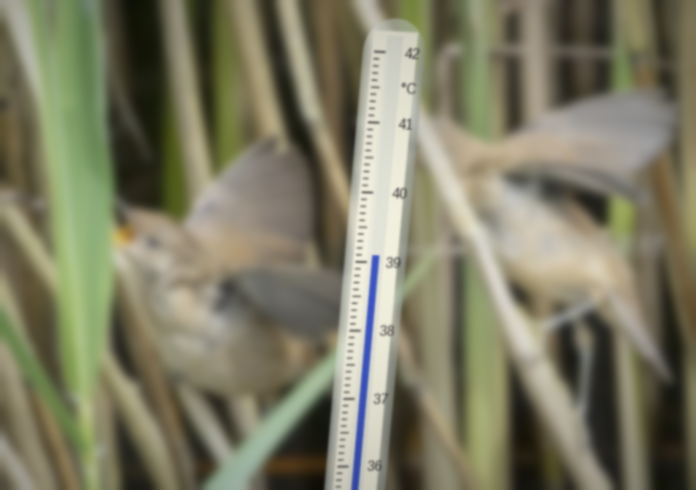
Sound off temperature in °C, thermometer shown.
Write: 39.1 °C
